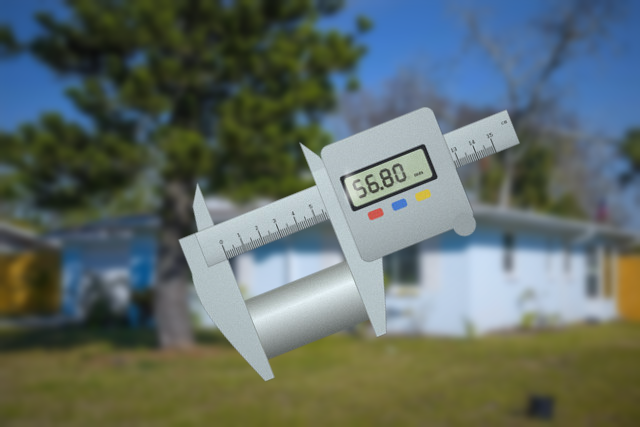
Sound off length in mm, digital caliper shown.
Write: 56.80 mm
